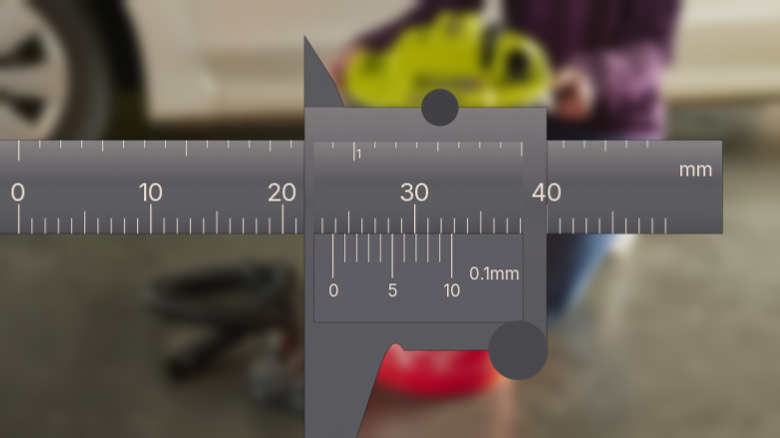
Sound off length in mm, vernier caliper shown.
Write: 23.8 mm
